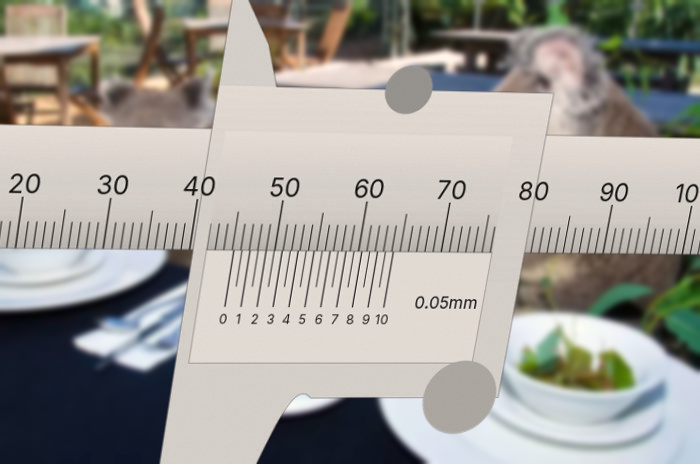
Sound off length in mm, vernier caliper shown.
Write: 45.2 mm
